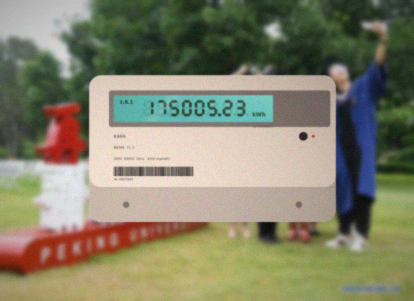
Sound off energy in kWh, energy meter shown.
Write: 175005.23 kWh
